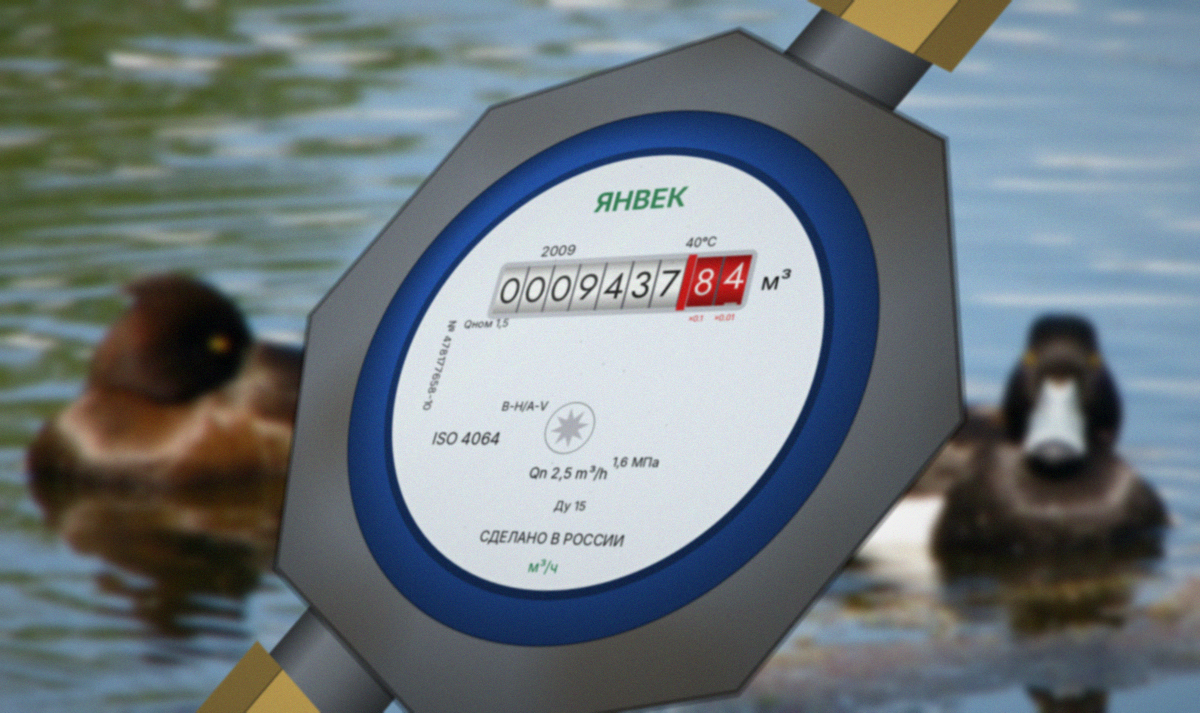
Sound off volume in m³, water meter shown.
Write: 9437.84 m³
